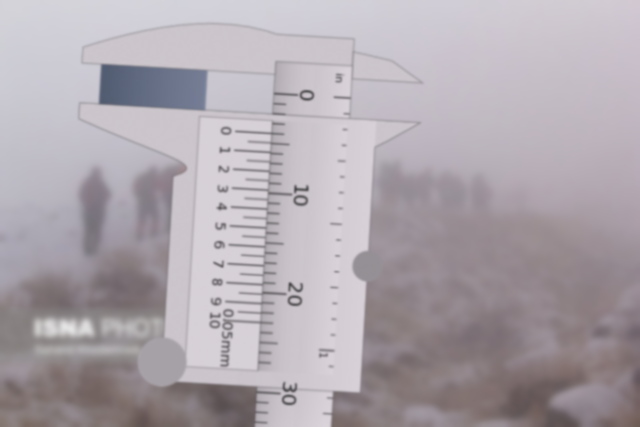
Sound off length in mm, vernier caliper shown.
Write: 4.0 mm
